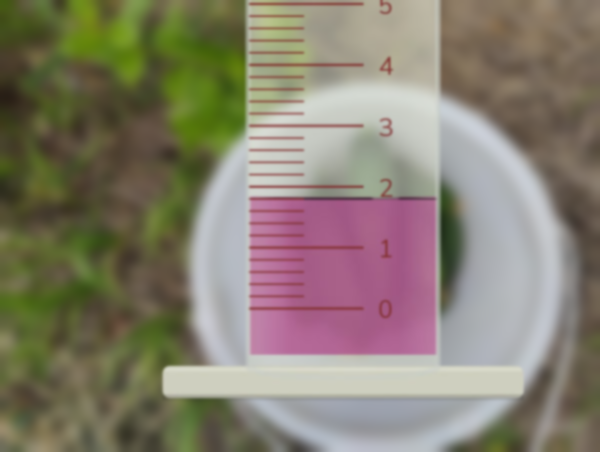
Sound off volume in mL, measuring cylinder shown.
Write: 1.8 mL
